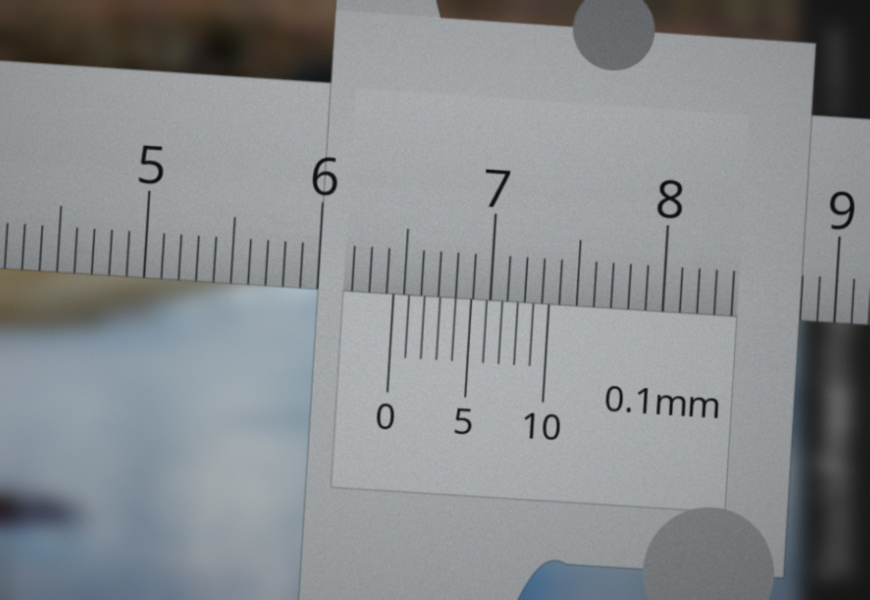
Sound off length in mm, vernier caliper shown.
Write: 64.4 mm
